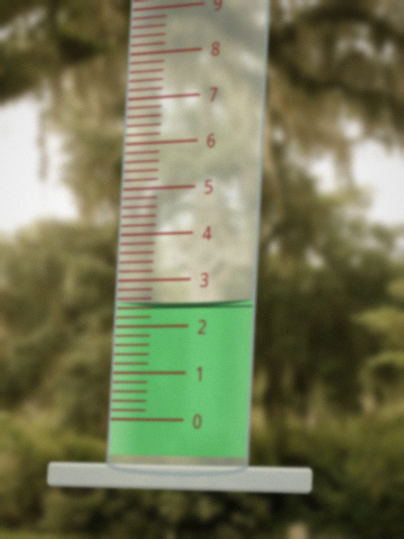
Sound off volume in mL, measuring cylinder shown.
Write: 2.4 mL
